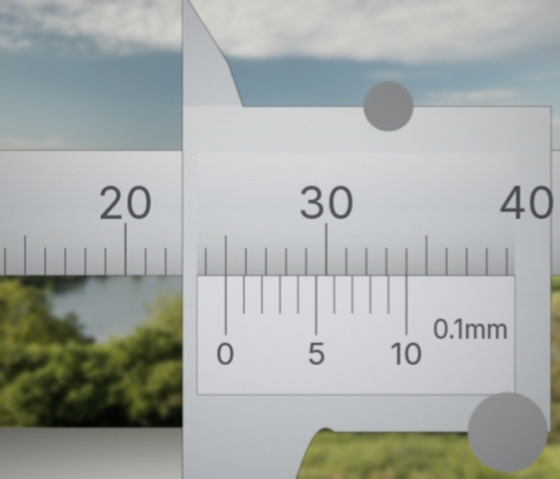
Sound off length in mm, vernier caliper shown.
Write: 25.0 mm
